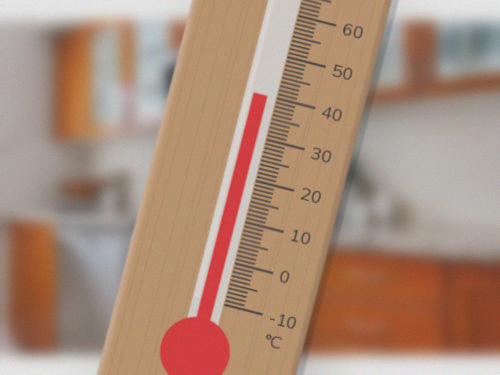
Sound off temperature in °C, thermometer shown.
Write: 40 °C
